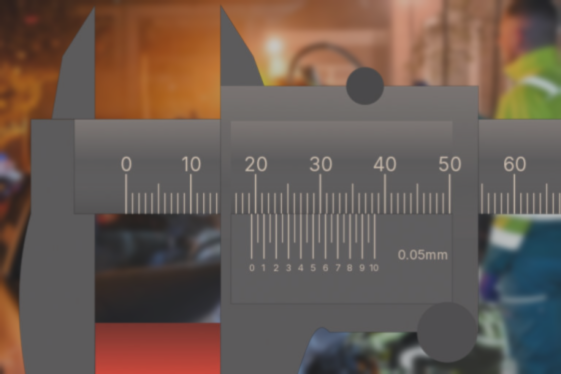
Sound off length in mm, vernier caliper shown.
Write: 19.4 mm
